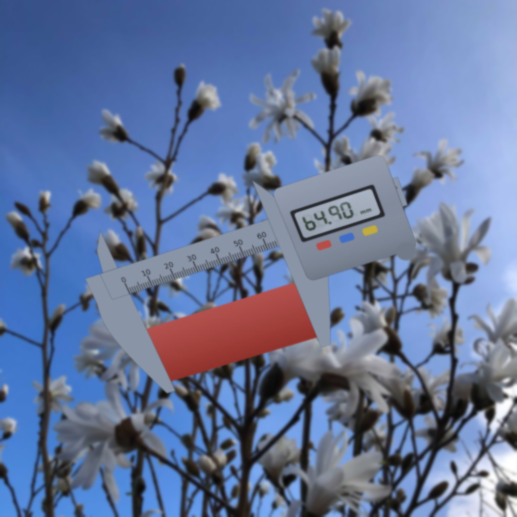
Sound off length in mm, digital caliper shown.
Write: 64.90 mm
